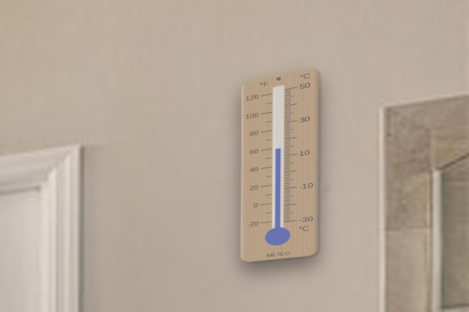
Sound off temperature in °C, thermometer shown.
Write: 15 °C
